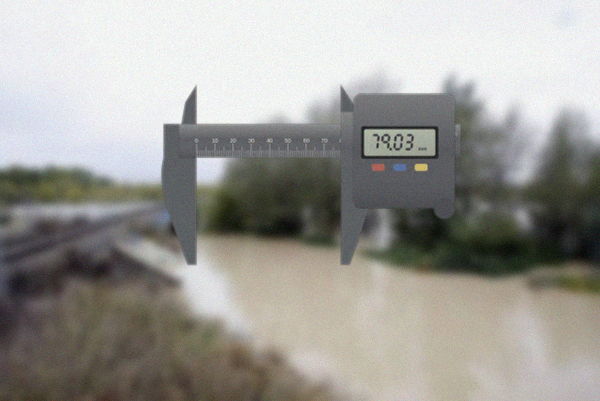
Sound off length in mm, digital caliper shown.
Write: 79.03 mm
